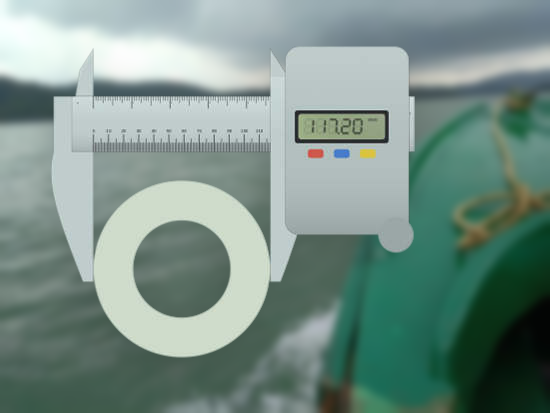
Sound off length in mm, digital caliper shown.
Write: 117.20 mm
